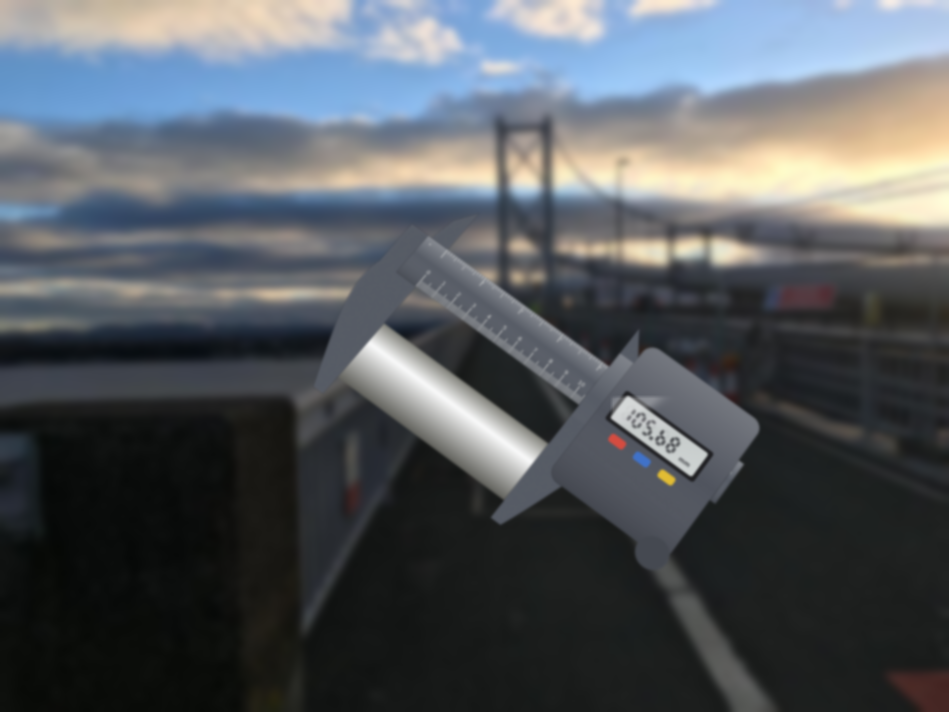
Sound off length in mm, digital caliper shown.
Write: 105.68 mm
